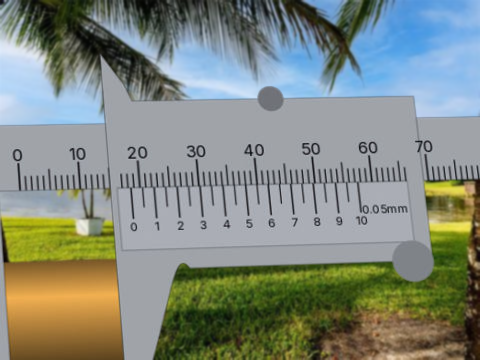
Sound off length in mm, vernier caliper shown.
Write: 18.5 mm
